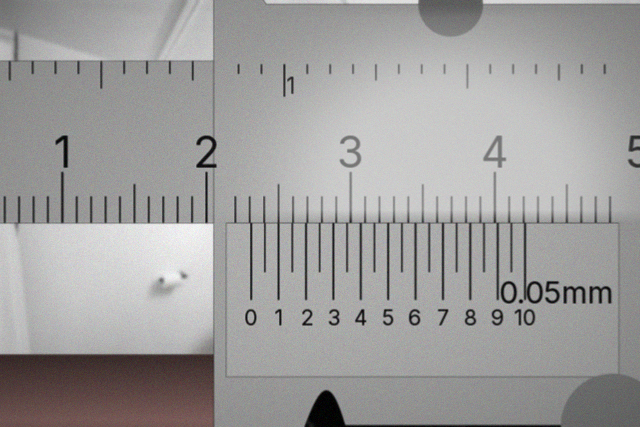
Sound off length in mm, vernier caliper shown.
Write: 23.1 mm
